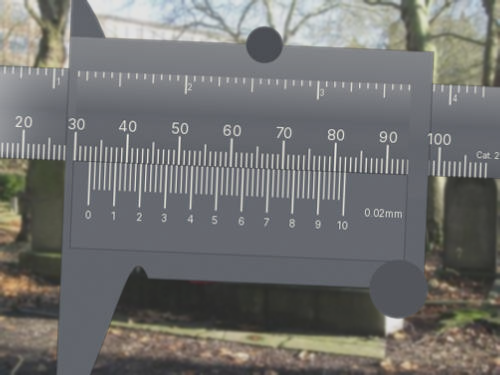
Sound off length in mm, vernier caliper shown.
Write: 33.0 mm
